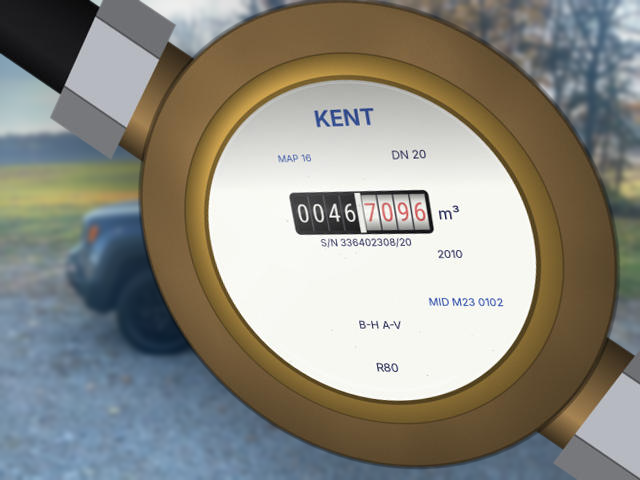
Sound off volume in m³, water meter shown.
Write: 46.7096 m³
